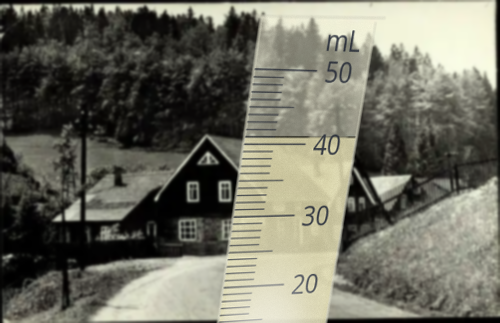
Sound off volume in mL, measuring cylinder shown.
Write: 41 mL
